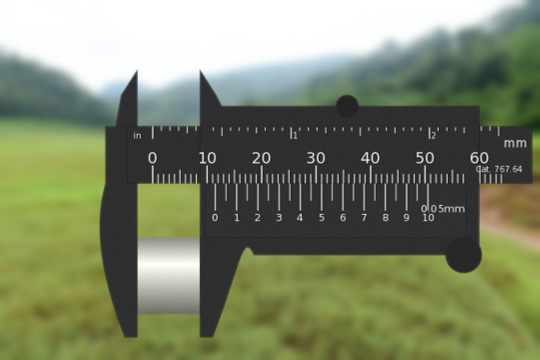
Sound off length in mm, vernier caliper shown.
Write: 11.5 mm
